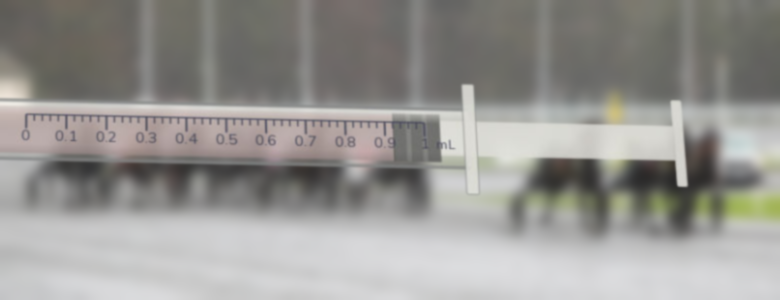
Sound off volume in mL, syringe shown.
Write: 0.92 mL
